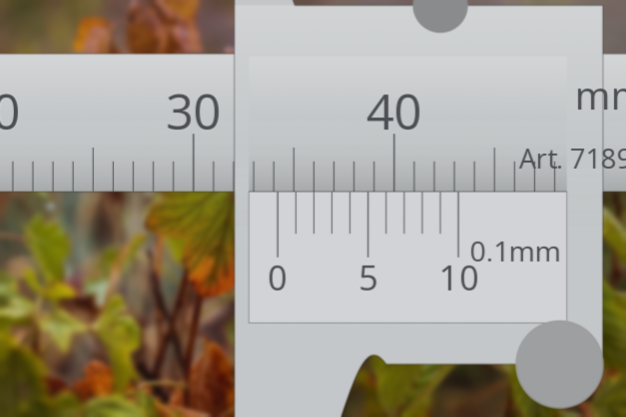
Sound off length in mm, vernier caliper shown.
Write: 34.2 mm
